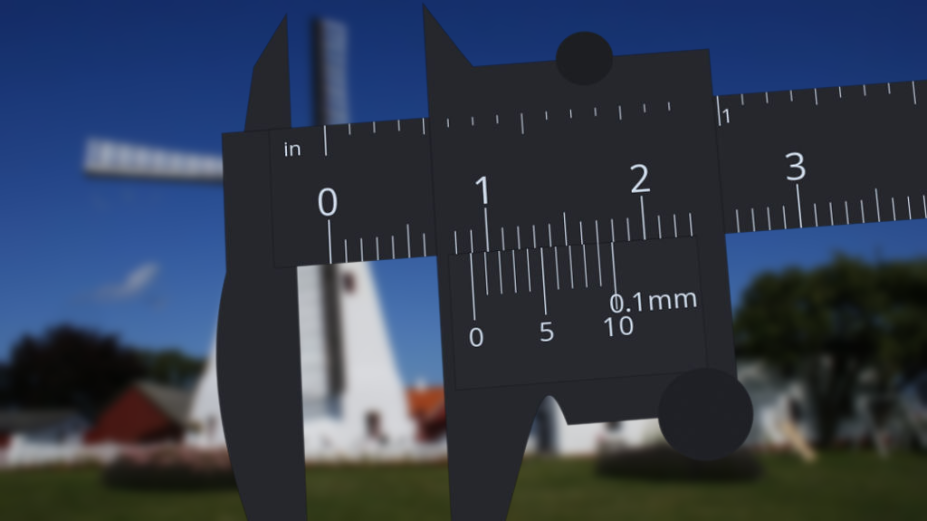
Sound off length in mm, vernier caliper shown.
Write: 8.9 mm
